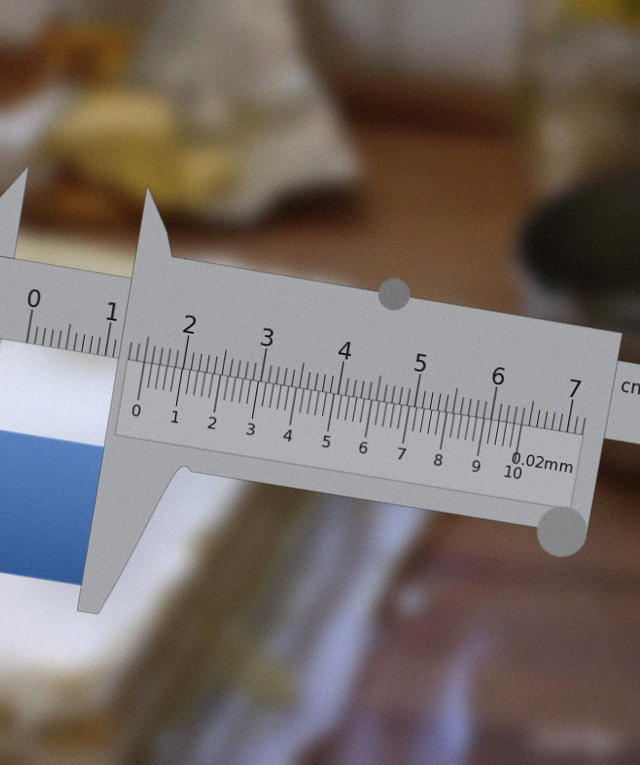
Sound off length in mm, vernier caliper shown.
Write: 15.0 mm
